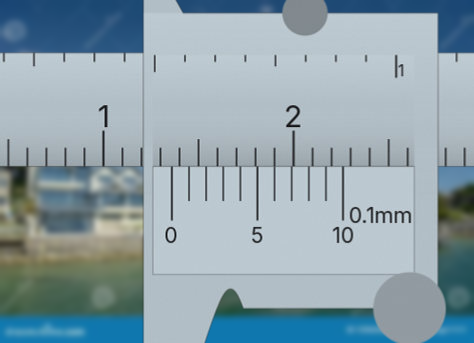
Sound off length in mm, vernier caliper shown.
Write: 13.6 mm
